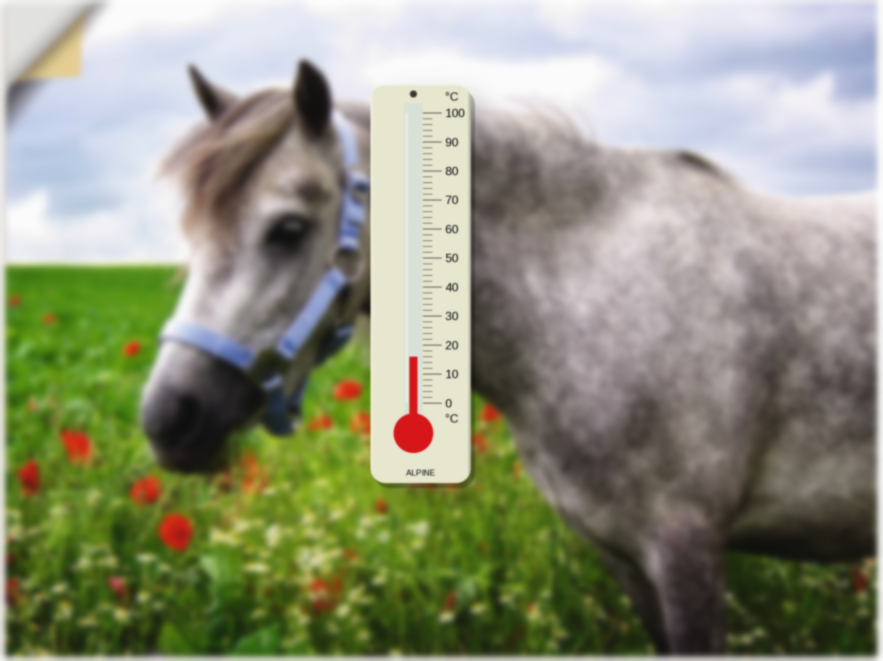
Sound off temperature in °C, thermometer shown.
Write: 16 °C
